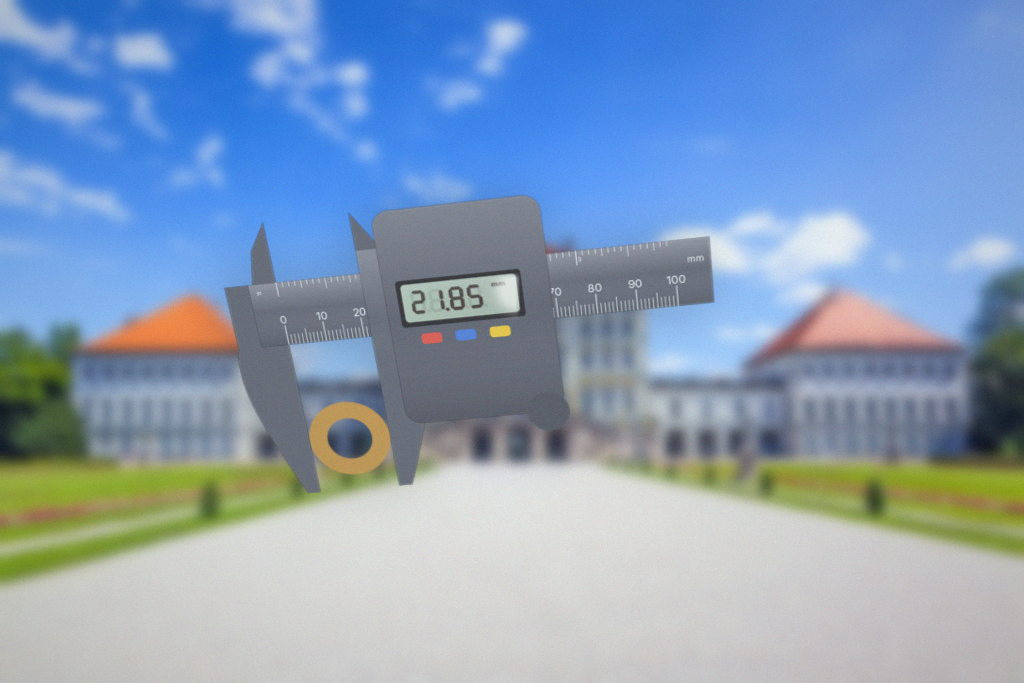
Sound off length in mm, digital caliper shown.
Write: 21.85 mm
